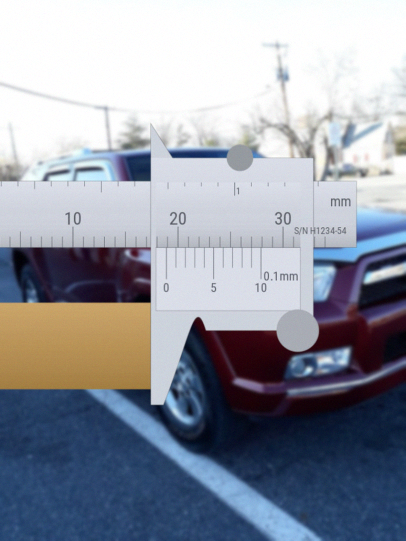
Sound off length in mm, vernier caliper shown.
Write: 18.9 mm
